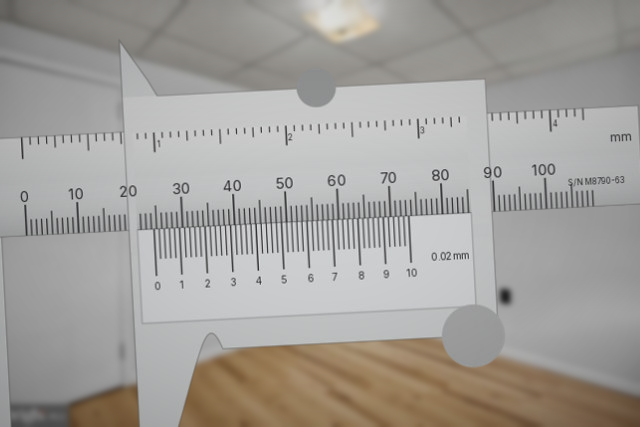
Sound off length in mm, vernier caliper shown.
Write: 24.5 mm
